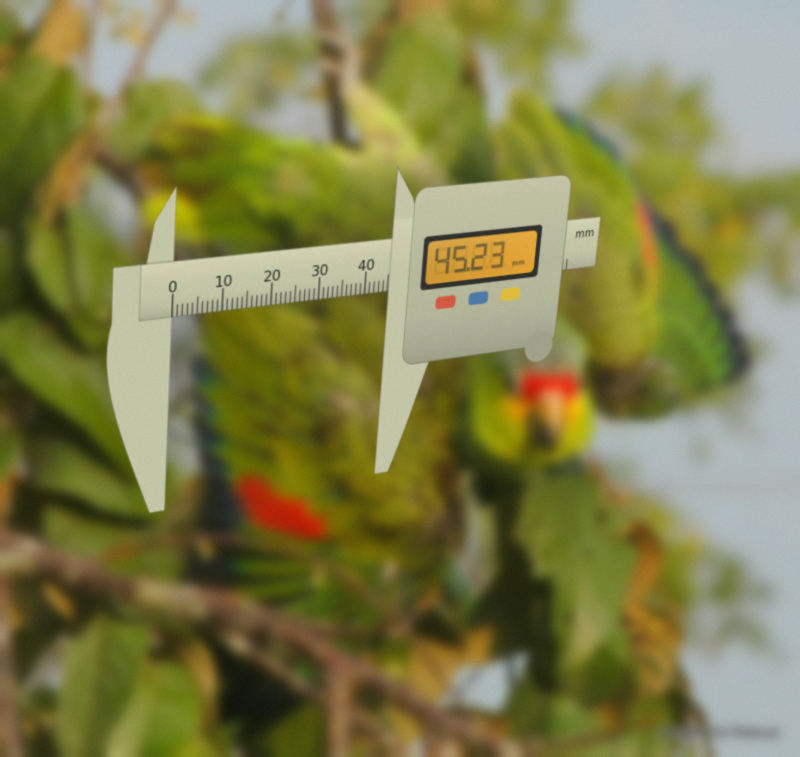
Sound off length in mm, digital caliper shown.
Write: 45.23 mm
